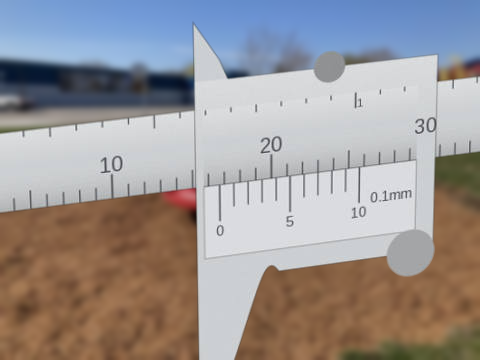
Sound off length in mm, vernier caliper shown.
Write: 16.7 mm
